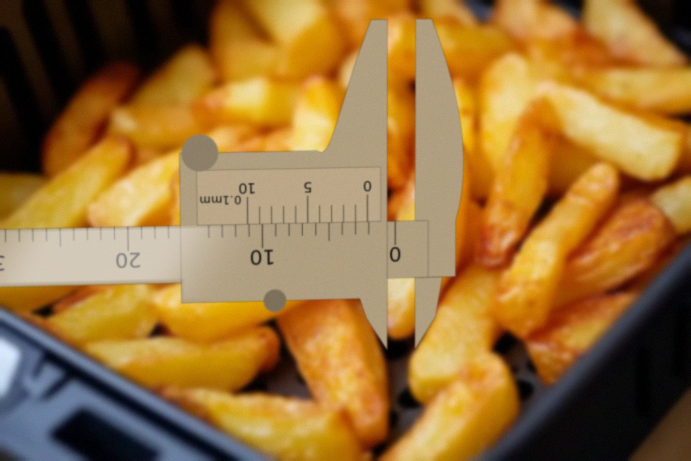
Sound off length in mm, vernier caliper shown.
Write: 2.1 mm
